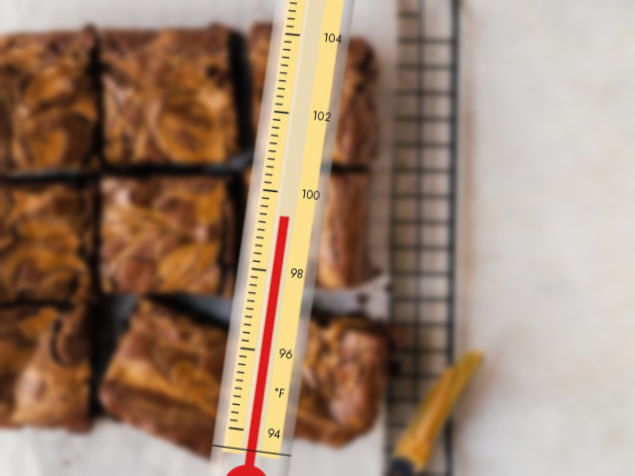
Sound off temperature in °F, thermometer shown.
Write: 99.4 °F
